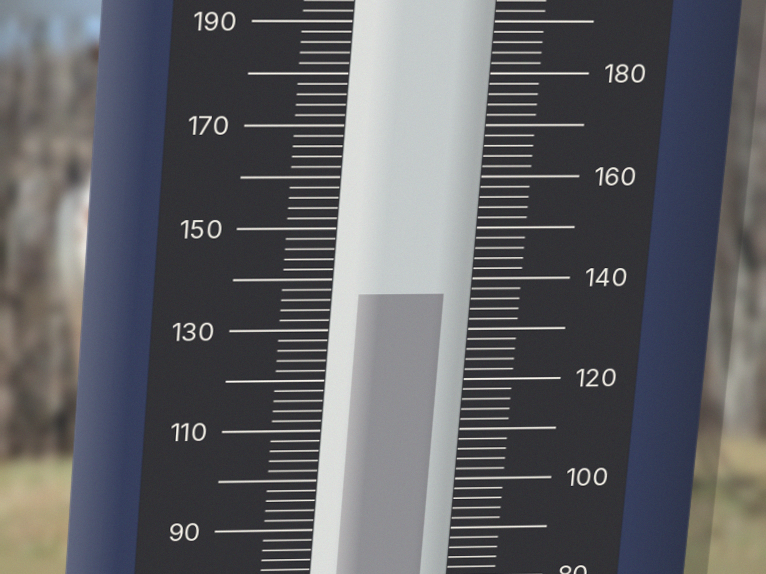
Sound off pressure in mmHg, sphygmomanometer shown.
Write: 137 mmHg
